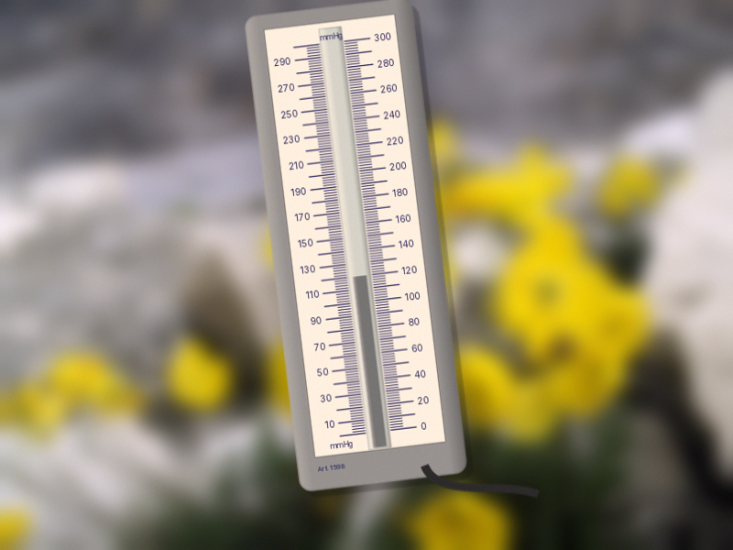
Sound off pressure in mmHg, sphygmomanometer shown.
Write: 120 mmHg
